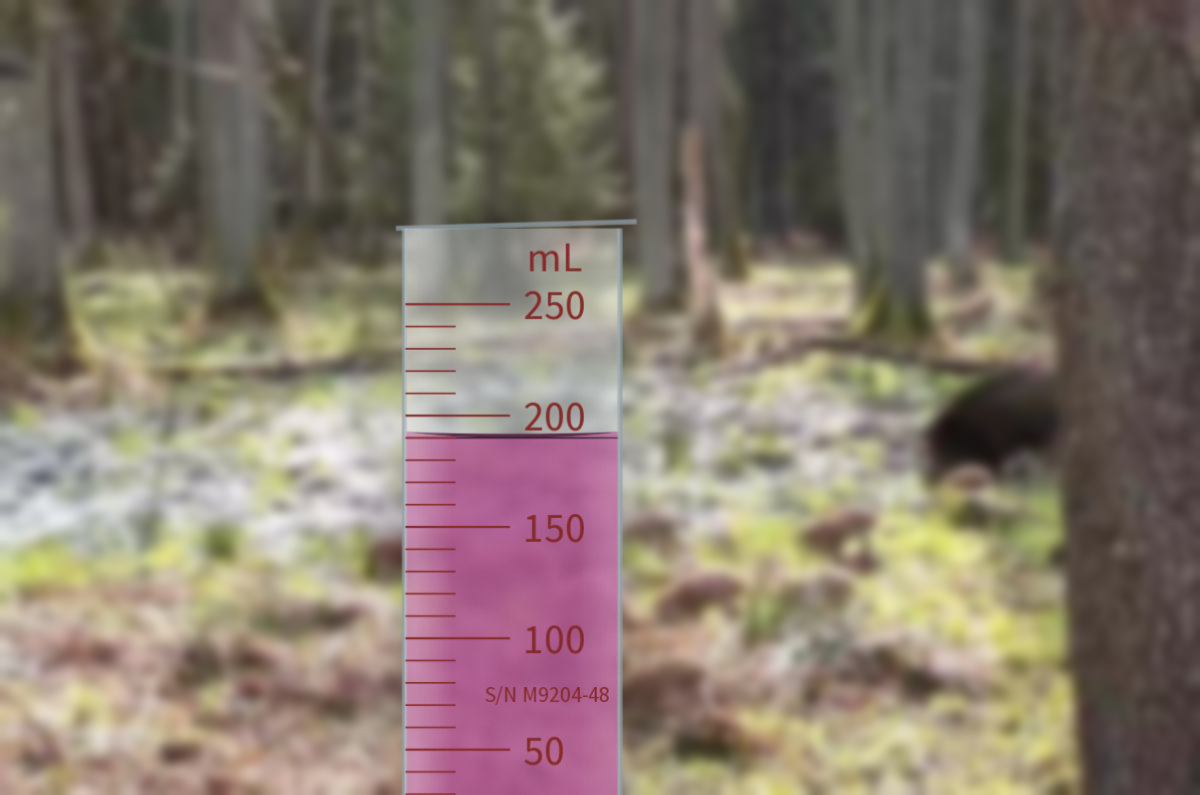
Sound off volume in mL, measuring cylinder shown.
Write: 190 mL
